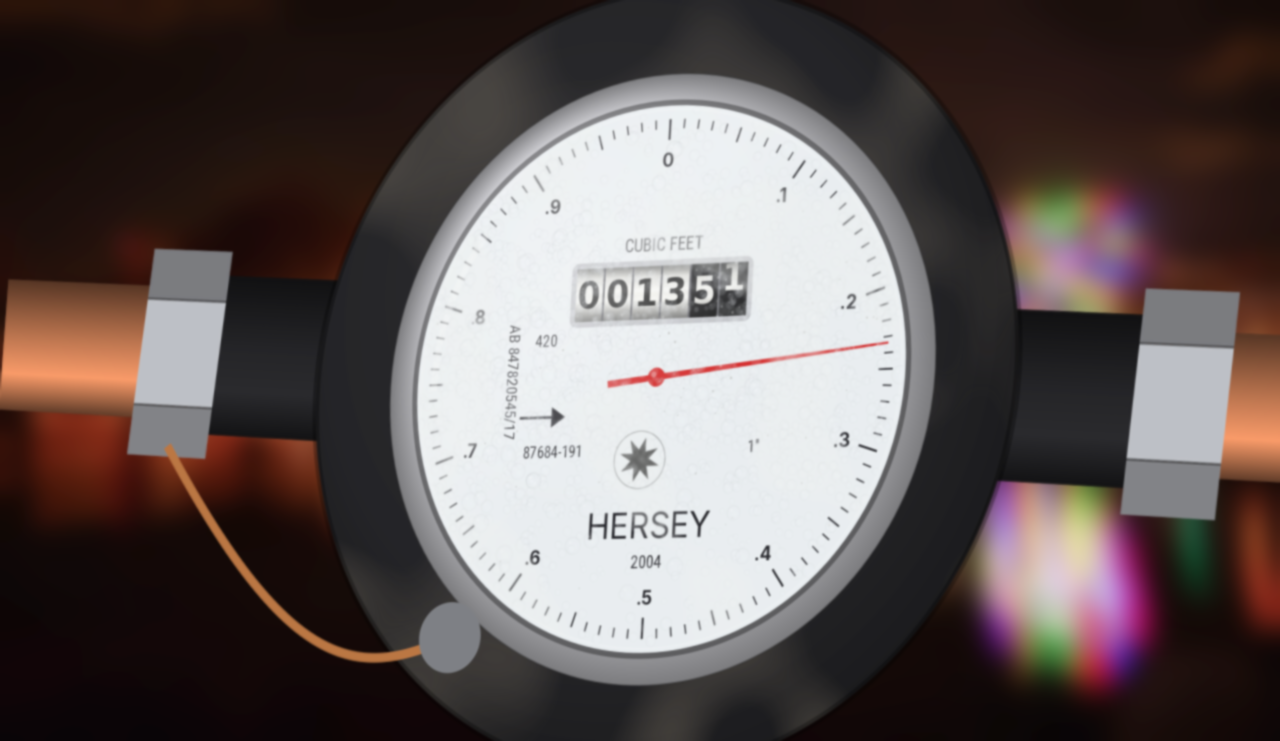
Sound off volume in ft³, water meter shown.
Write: 1351.23 ft³
